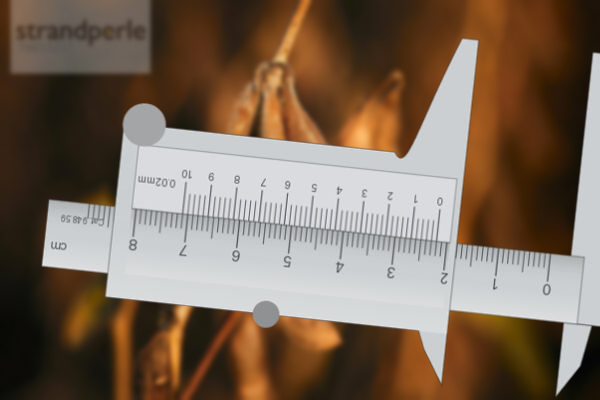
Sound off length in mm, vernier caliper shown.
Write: 22.0 mm
